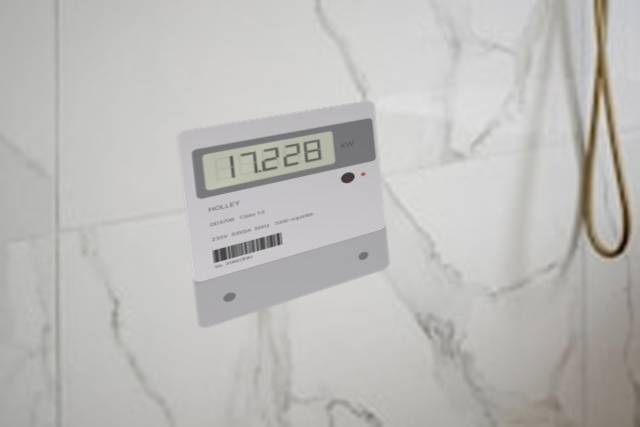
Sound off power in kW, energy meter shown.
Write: 17.228 kW
